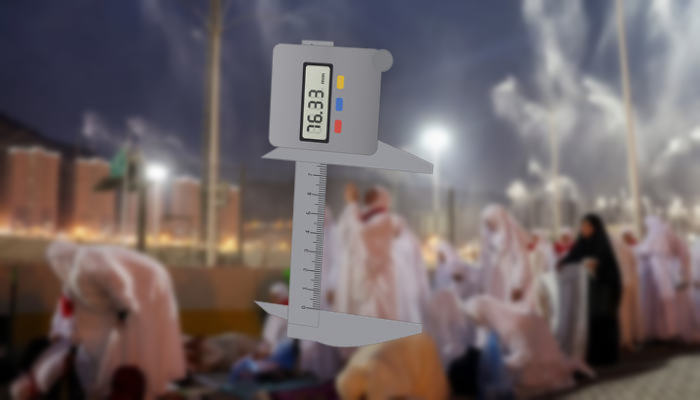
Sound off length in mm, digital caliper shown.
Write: 76.33 mm
